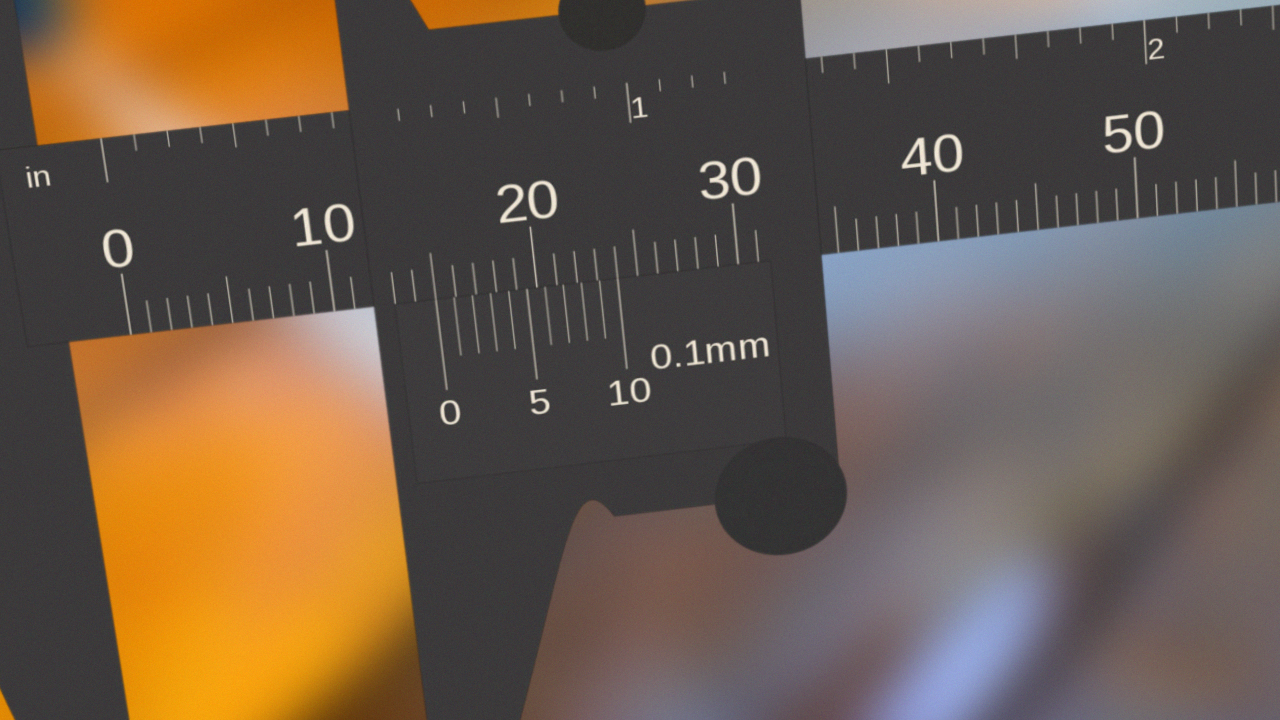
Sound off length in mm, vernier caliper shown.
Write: 15.0 mm
